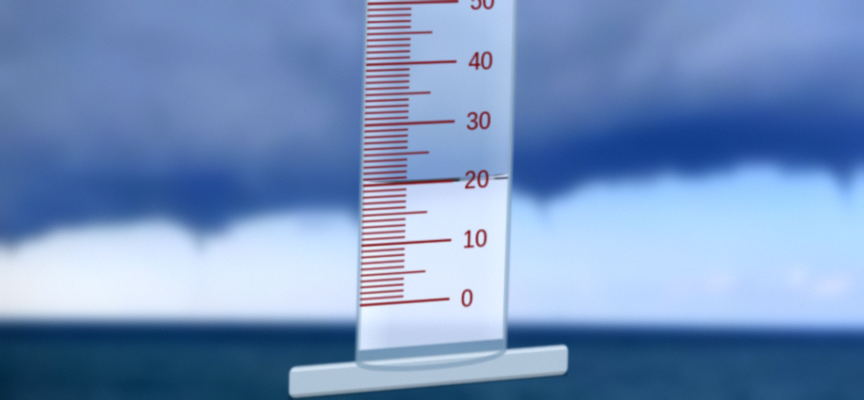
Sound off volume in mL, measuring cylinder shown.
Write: 20 mL
